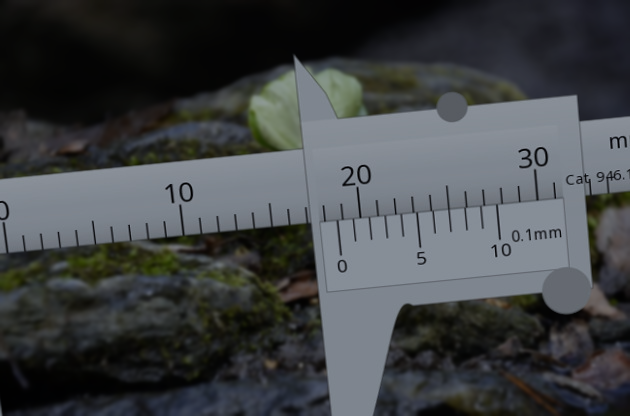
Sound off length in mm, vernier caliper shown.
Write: 18.7 mm
